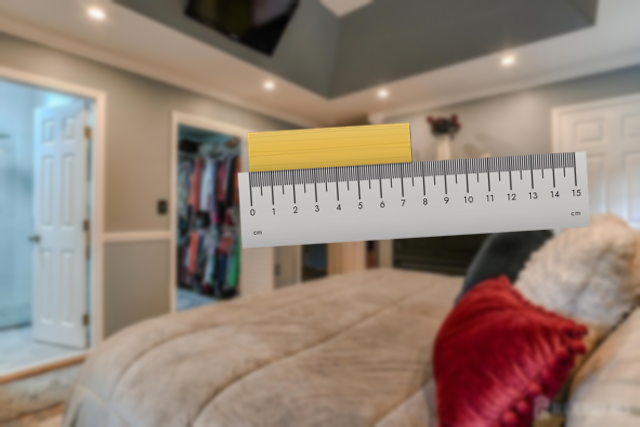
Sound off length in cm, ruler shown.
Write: 7.5 cm
